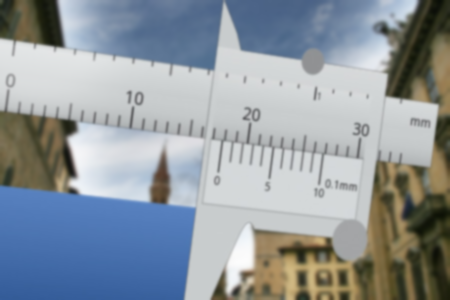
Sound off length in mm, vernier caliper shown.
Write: 17.8 mm
